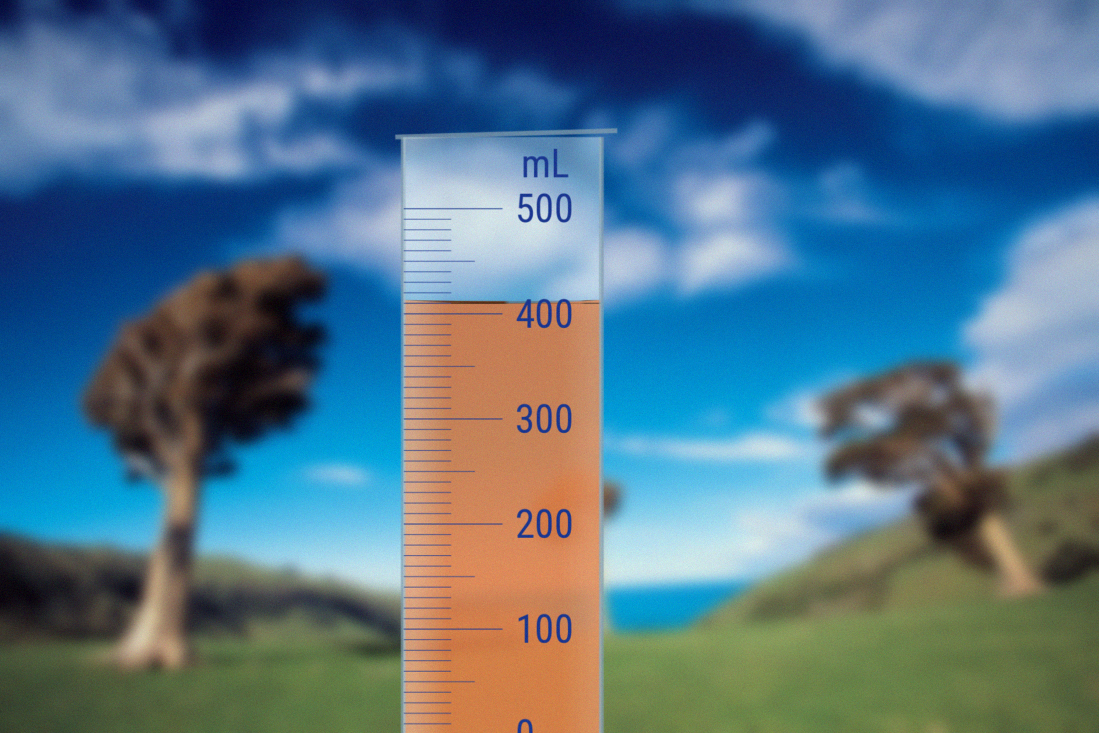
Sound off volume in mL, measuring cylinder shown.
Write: 410 mL
